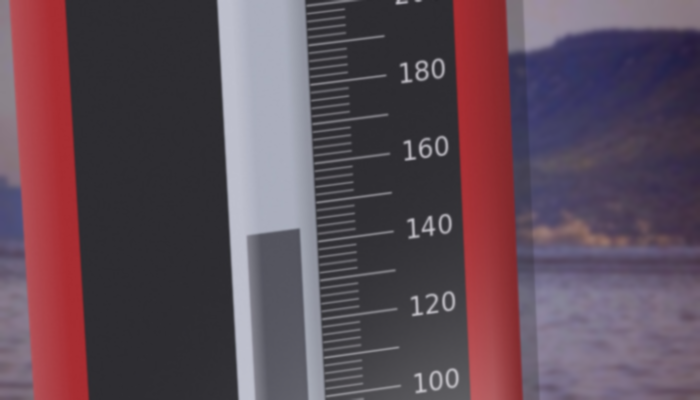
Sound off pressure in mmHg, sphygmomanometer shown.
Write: 144 mmHg
